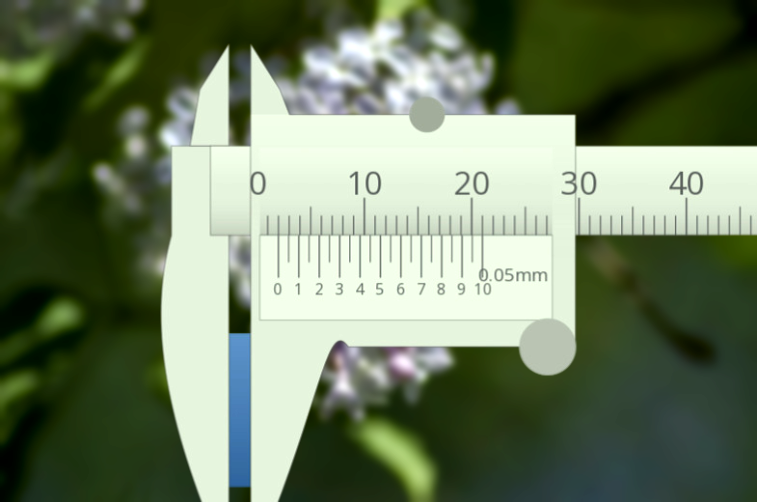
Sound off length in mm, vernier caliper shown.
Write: 2.0 mm
